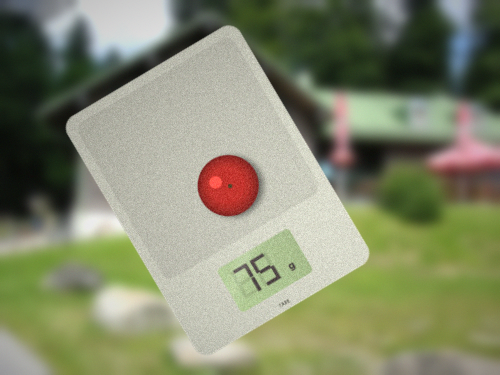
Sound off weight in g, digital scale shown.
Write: 75 g
